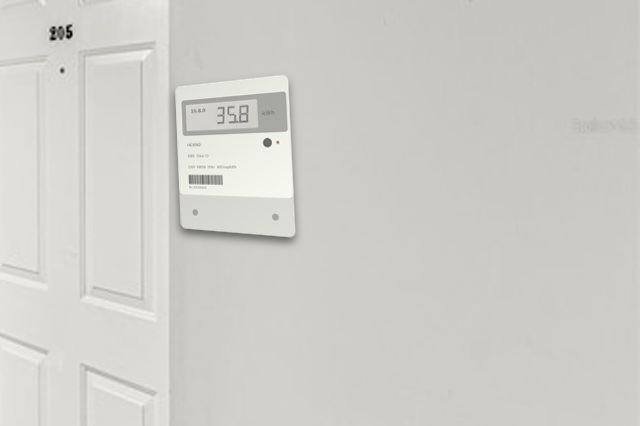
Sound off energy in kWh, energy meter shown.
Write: 35.8 kWh
